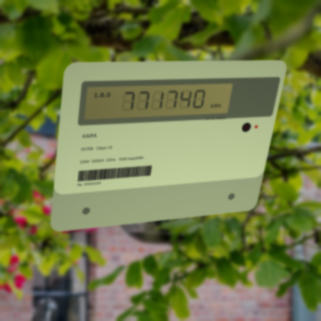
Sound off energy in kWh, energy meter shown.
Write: 771740 kWh
